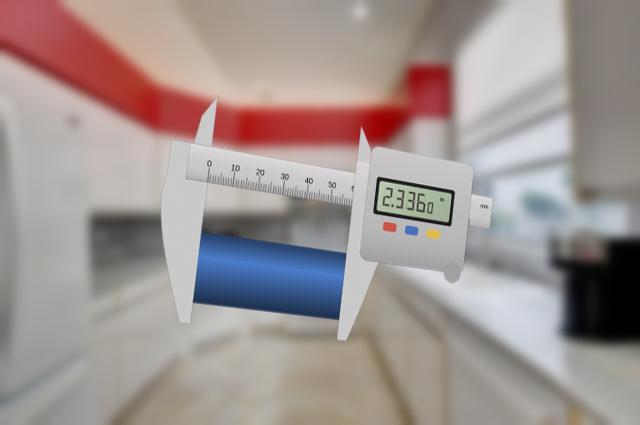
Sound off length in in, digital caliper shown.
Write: 2.3360 in
